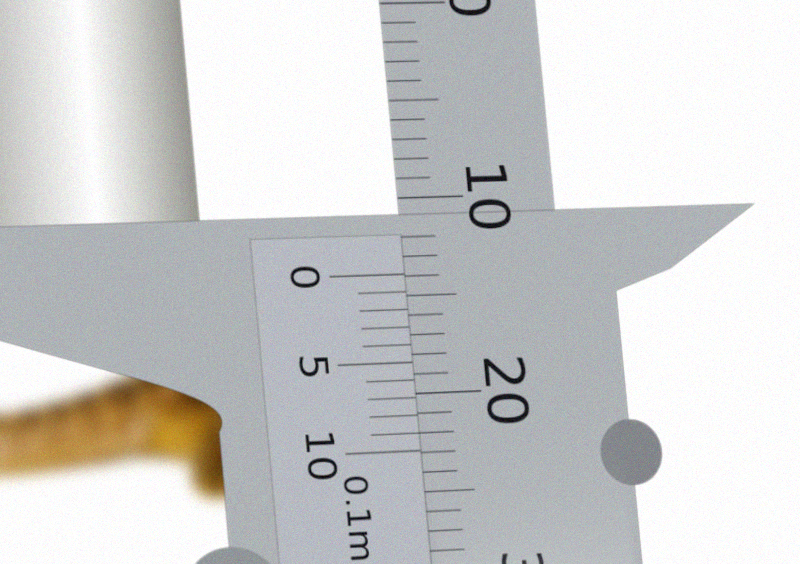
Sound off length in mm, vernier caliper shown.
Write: 13.9 mm
